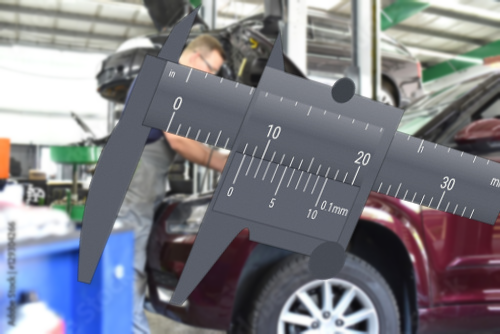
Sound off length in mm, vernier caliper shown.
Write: 8.2 mm
